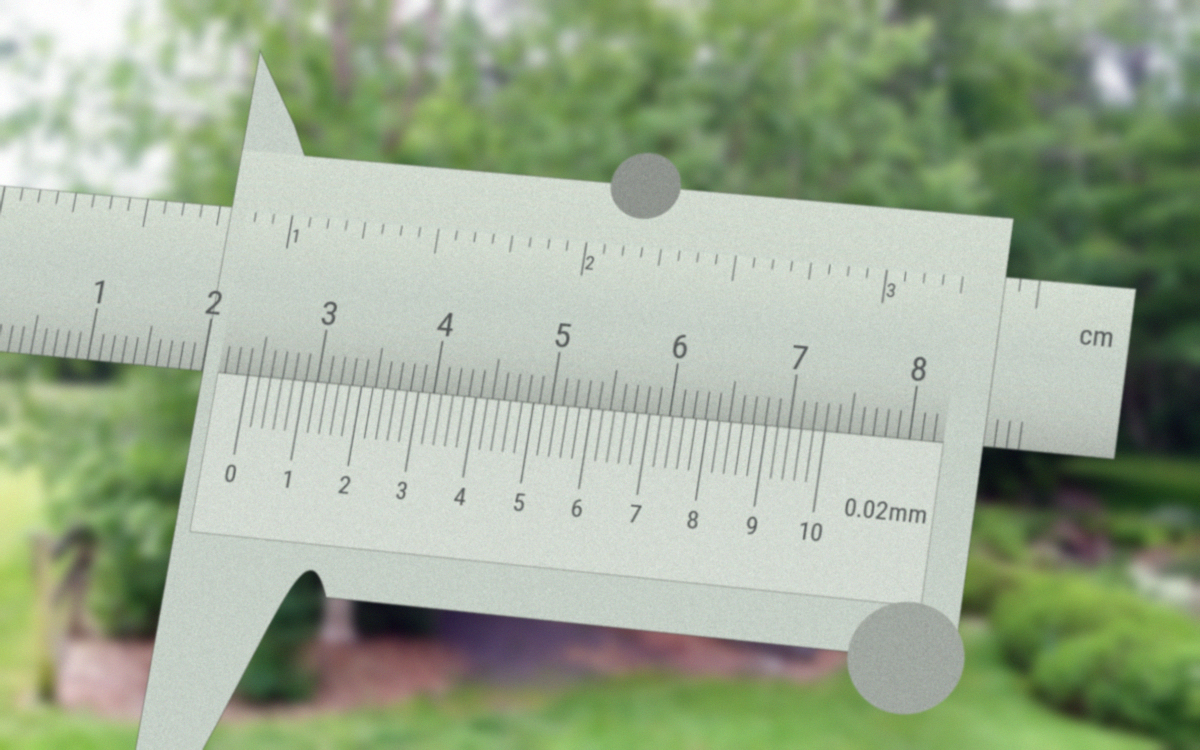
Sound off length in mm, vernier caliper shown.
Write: 24.0 mm
